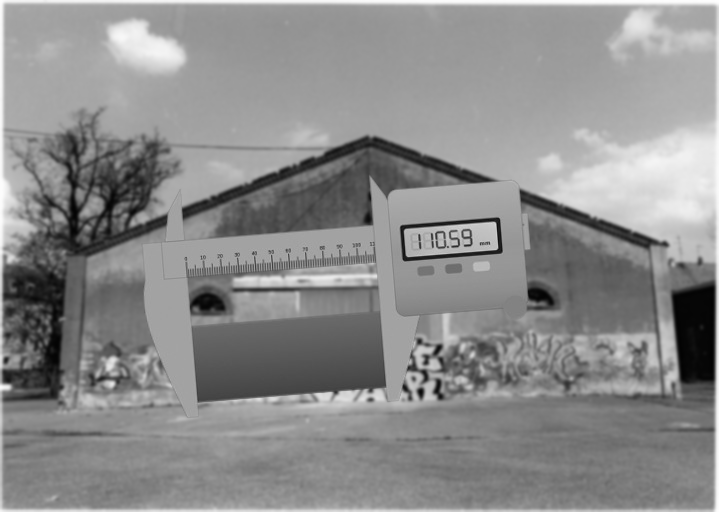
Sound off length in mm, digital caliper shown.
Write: 110.59 mm
